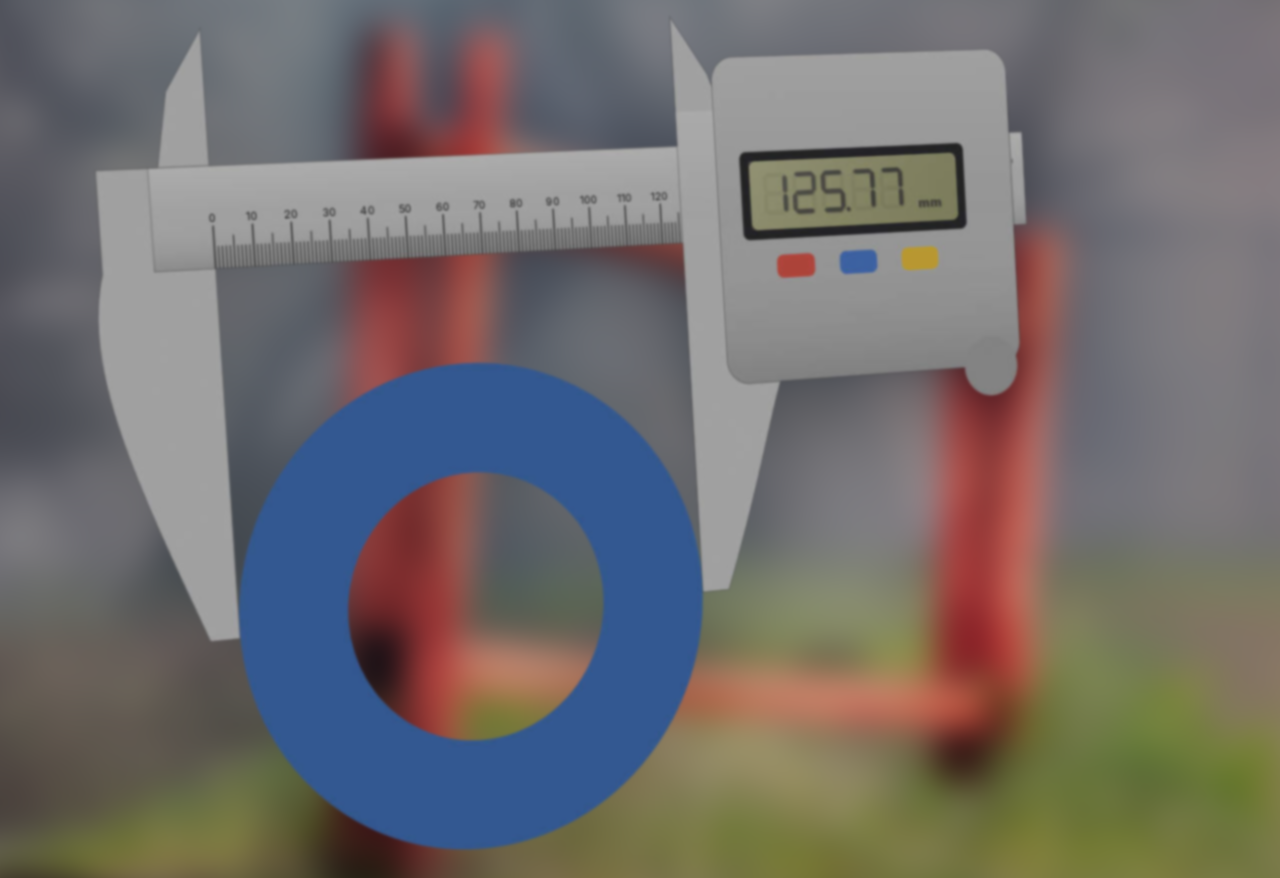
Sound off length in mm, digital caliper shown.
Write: 125.77 mm
